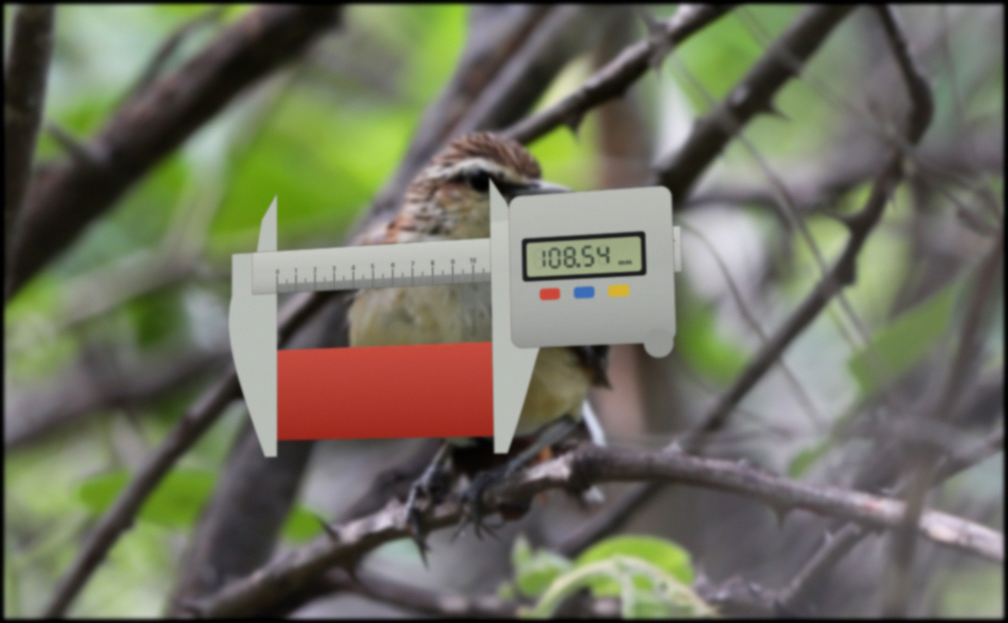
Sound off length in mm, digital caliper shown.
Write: 108.54 mm
